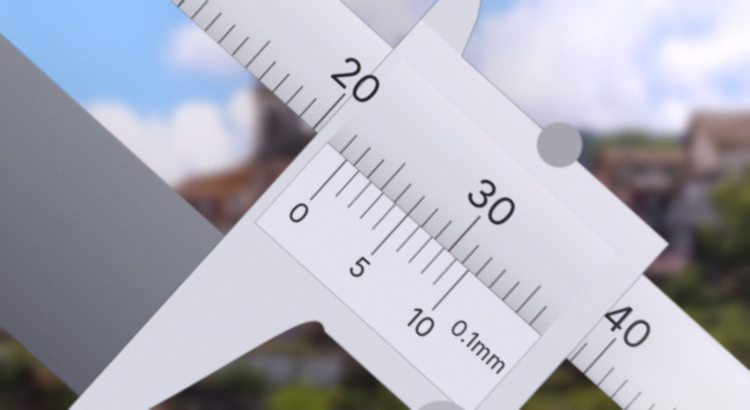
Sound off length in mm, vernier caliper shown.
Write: 22.5 mm
